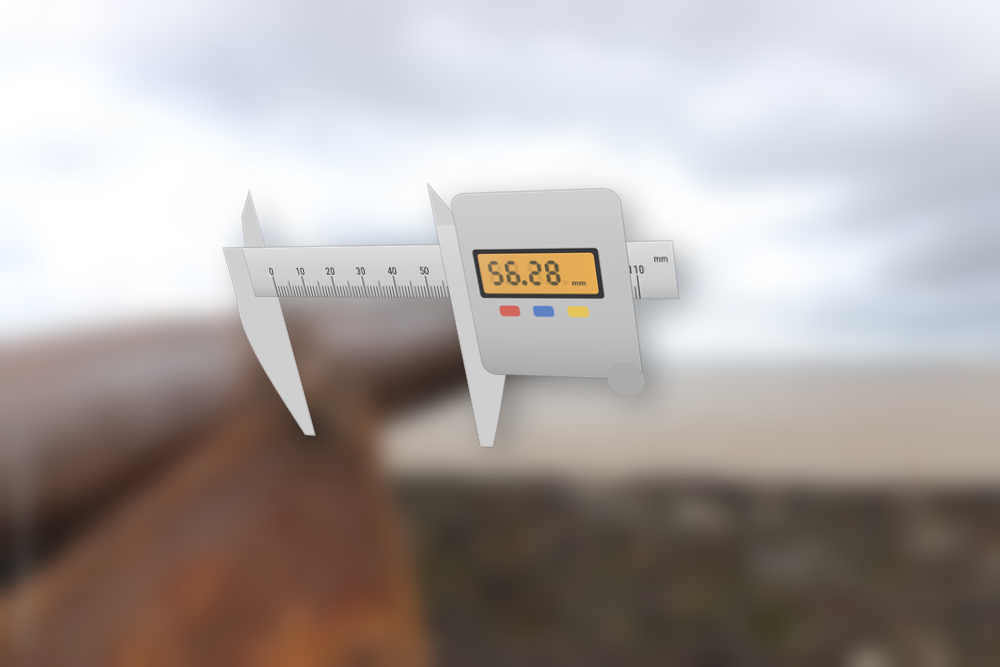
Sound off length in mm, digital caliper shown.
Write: 56.28 mm
